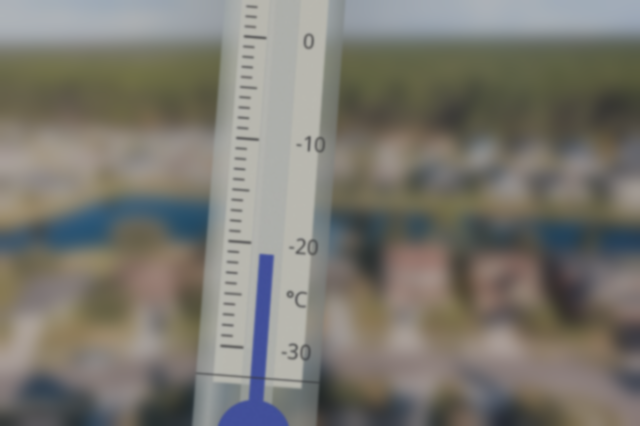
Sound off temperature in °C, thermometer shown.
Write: -21 °C
